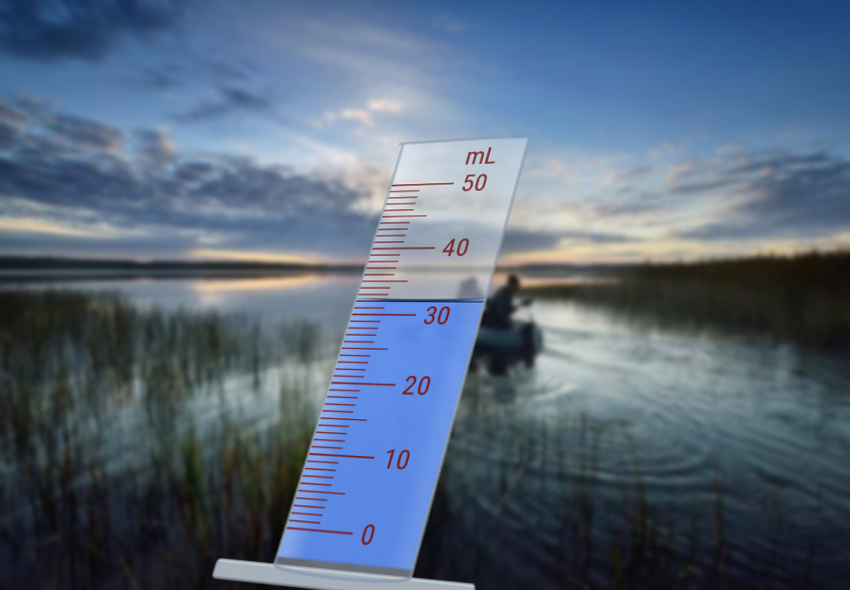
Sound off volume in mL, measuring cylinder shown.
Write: 32 mL
